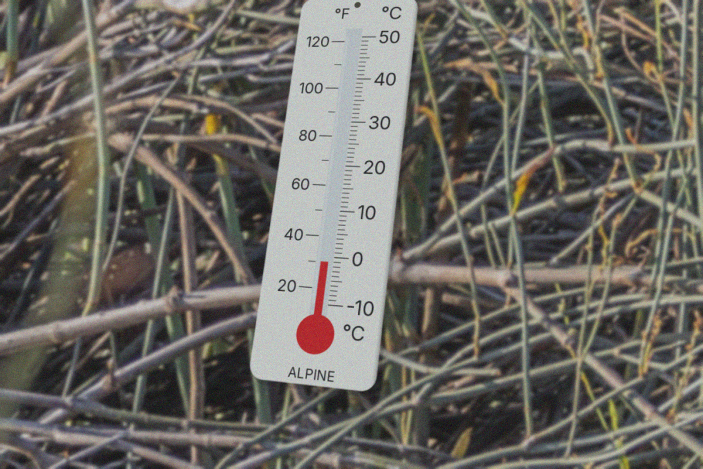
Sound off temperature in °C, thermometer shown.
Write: -1 °C
